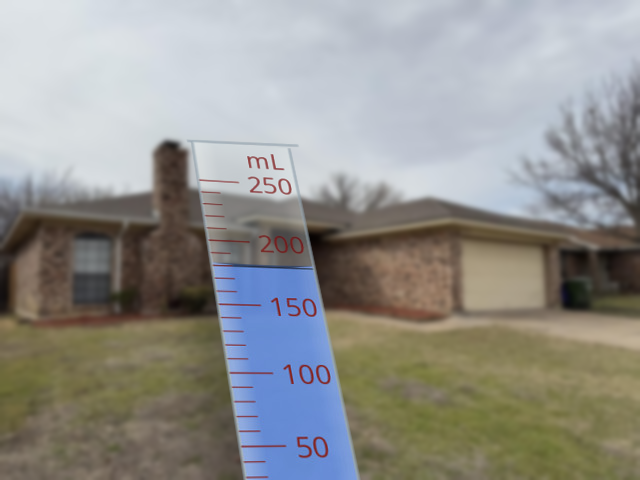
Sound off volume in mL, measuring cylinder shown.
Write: 180 mL
